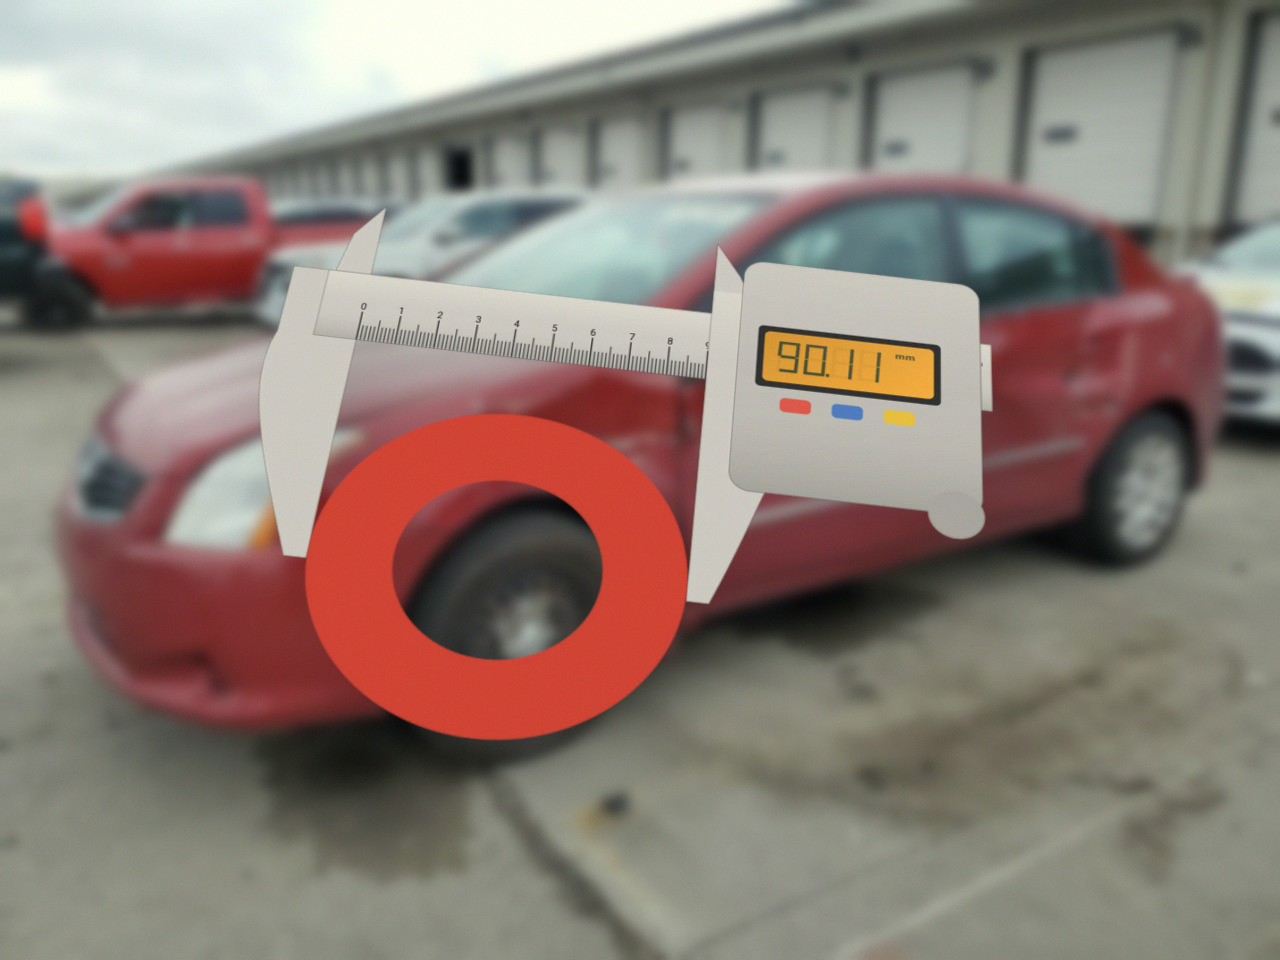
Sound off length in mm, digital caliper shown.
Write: 90.11 mm
